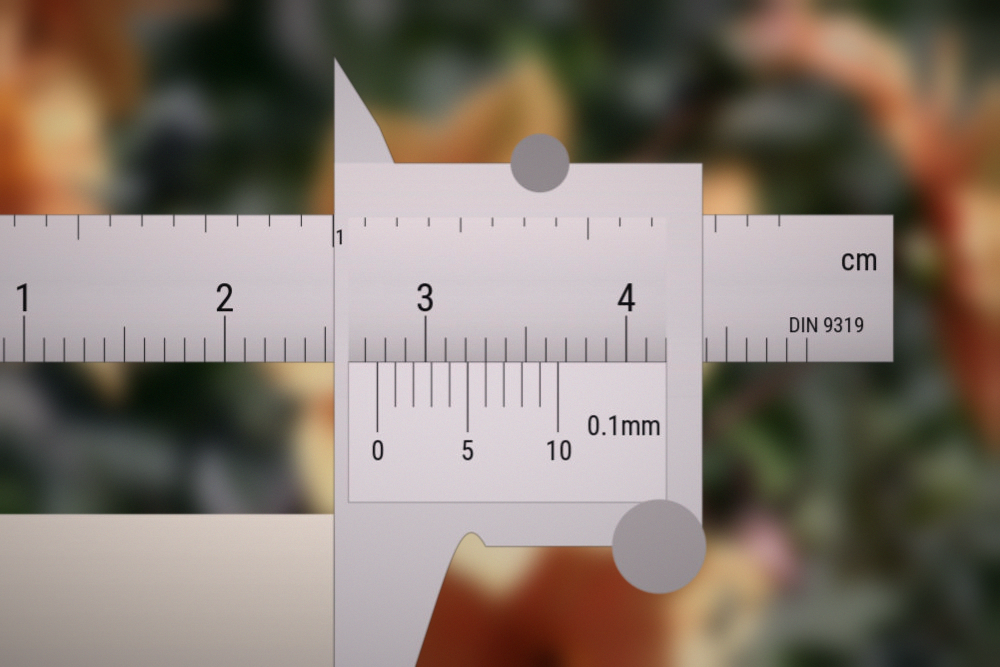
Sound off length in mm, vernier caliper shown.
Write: 27.6 mm
